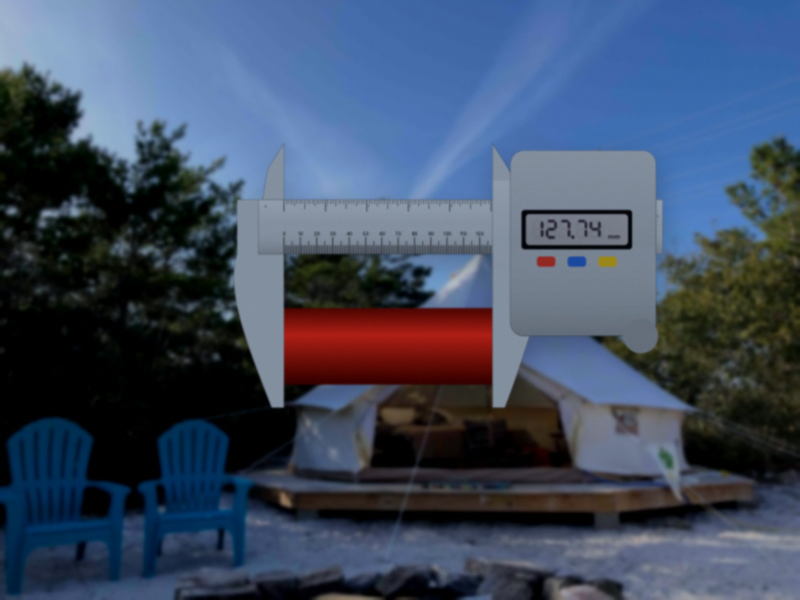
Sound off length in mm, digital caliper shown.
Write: 127.74 mm
